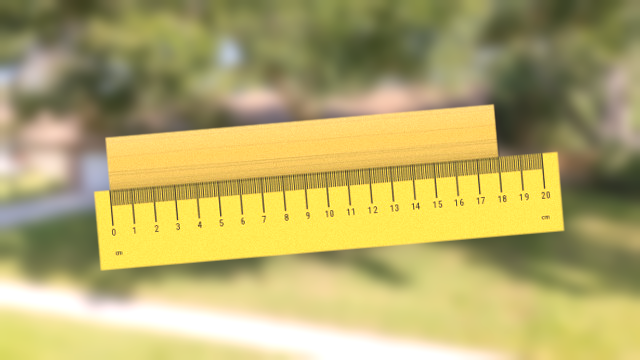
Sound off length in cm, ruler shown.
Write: 18 cm
